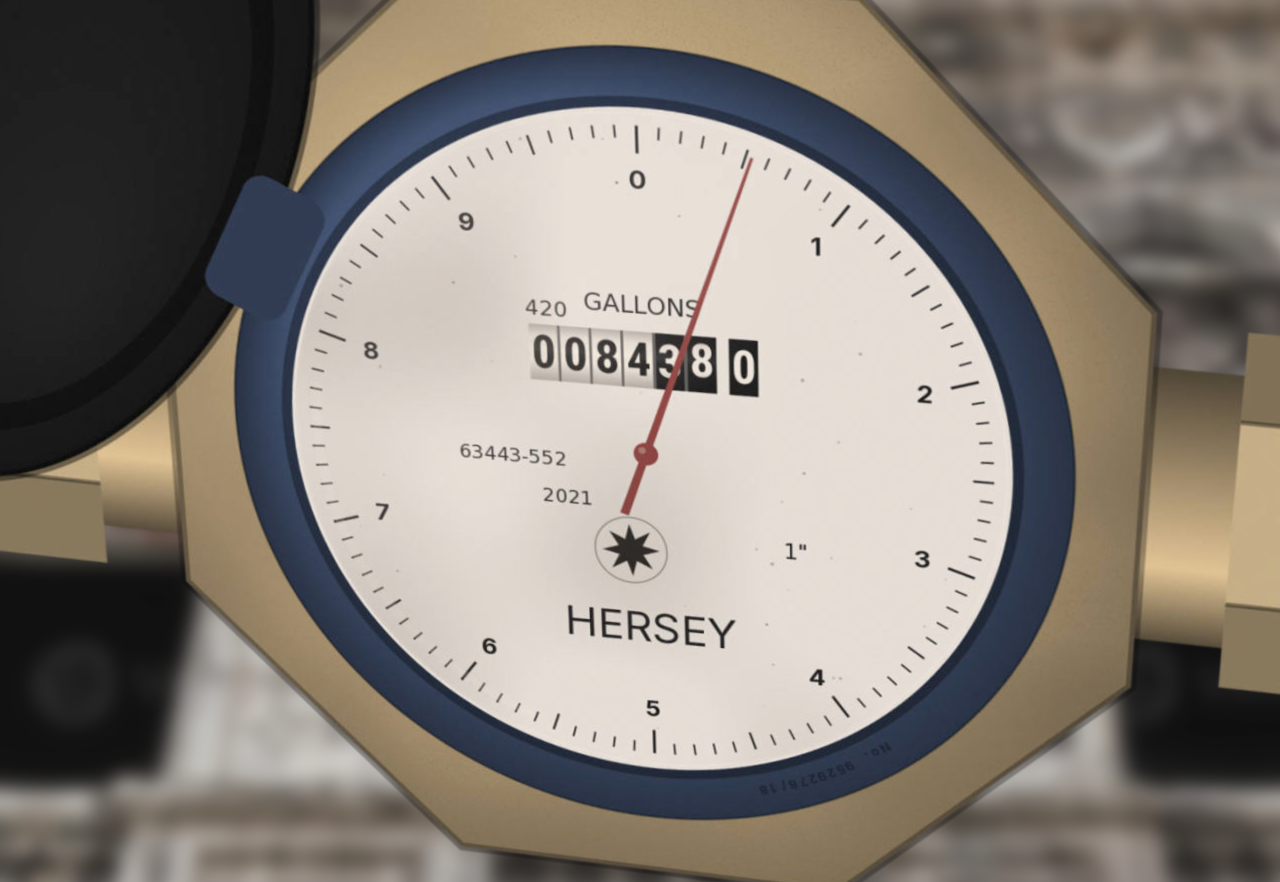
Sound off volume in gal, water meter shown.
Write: 84380.5 gal
